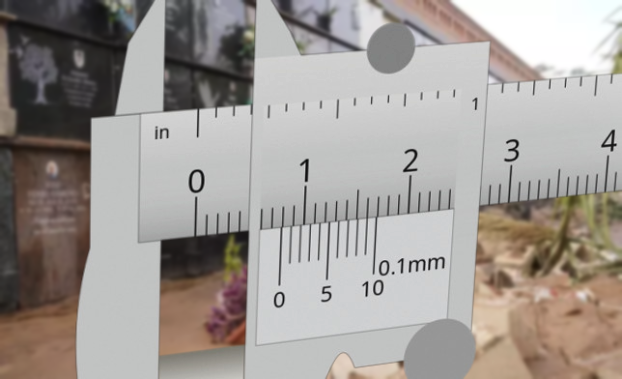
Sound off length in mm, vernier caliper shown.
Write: 7.9 mm
